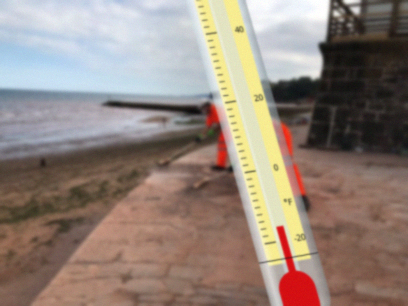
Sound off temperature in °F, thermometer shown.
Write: -16 °F
